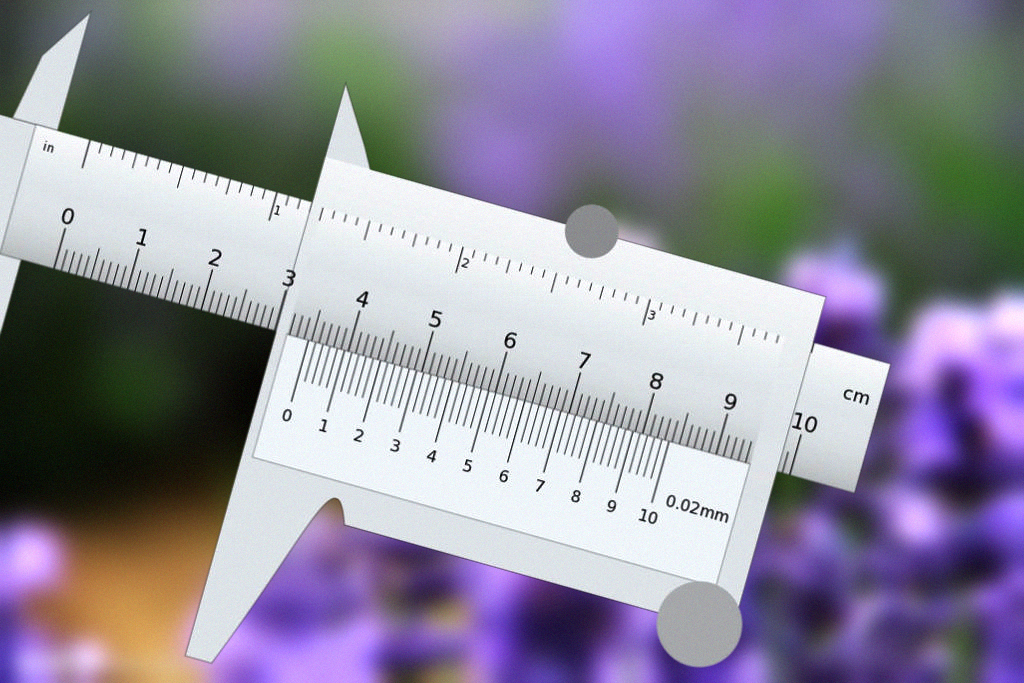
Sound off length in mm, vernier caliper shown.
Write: 34.6 mm
